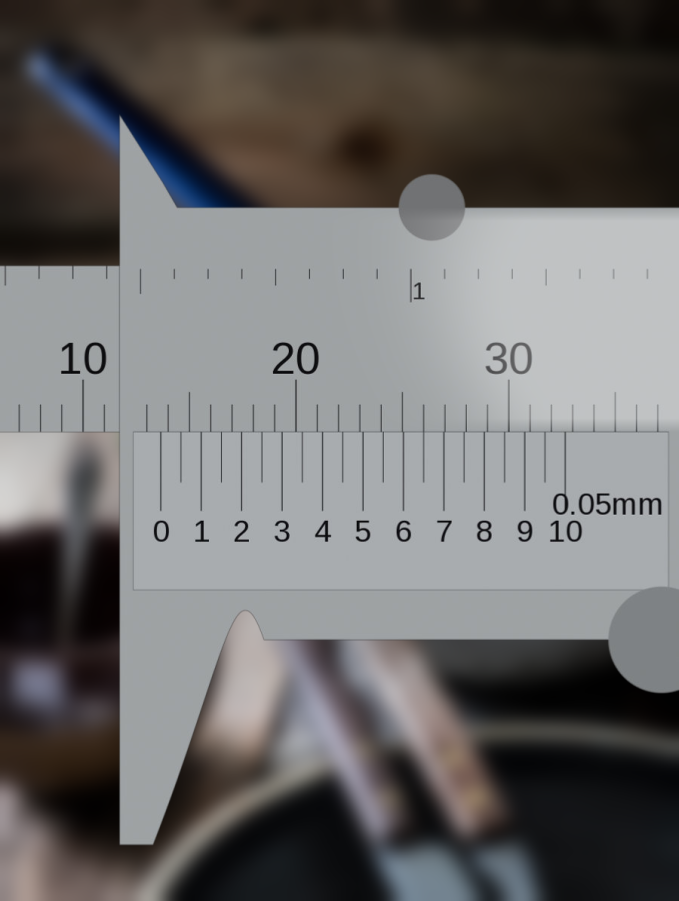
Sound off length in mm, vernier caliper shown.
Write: 13.65 mm
